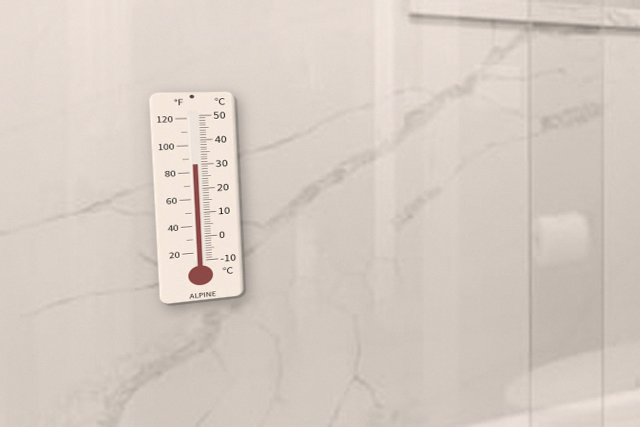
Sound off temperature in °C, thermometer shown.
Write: 30 °C
